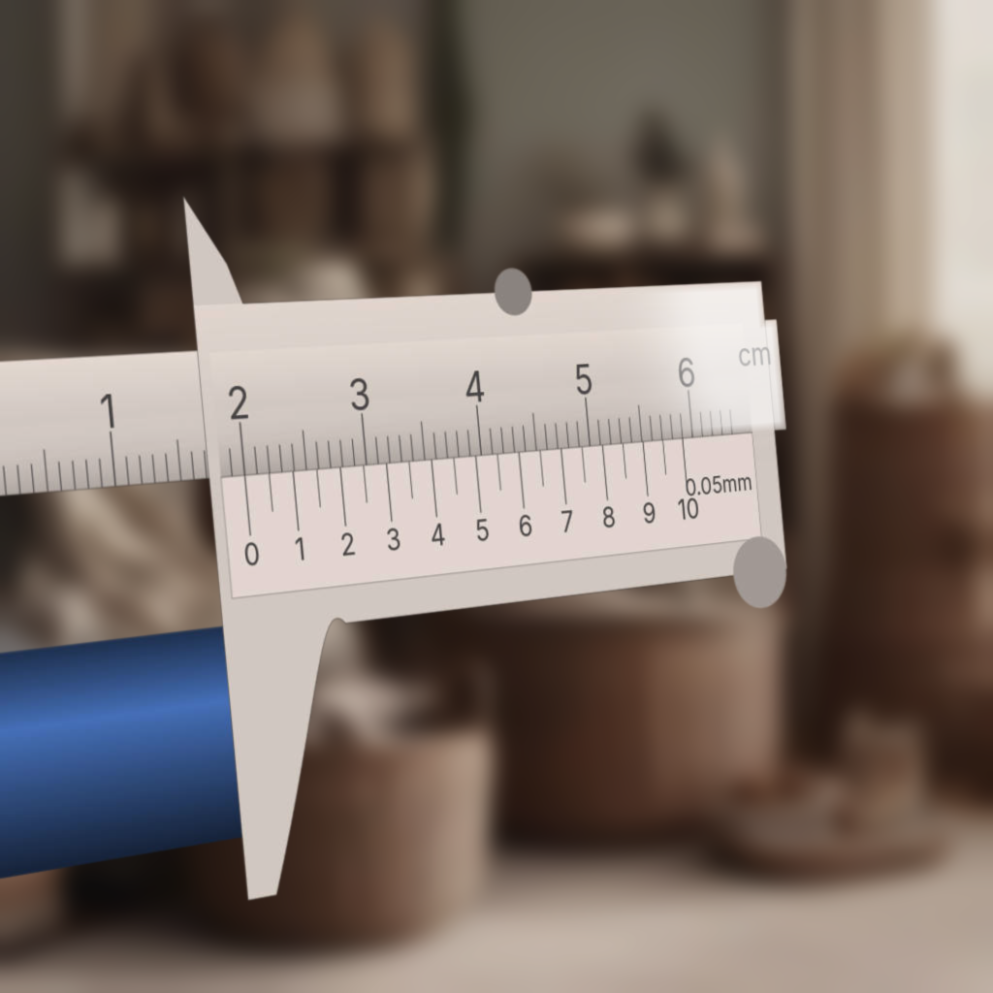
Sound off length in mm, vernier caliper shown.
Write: 20.0 mm
